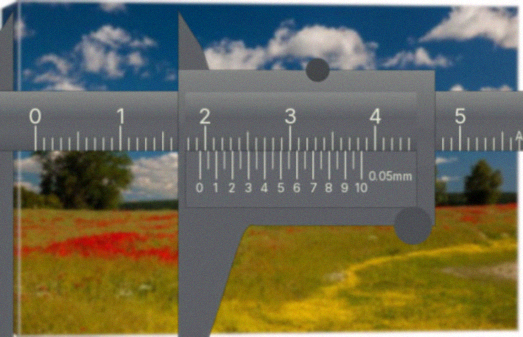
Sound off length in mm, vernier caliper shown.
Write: 19.4 mm
